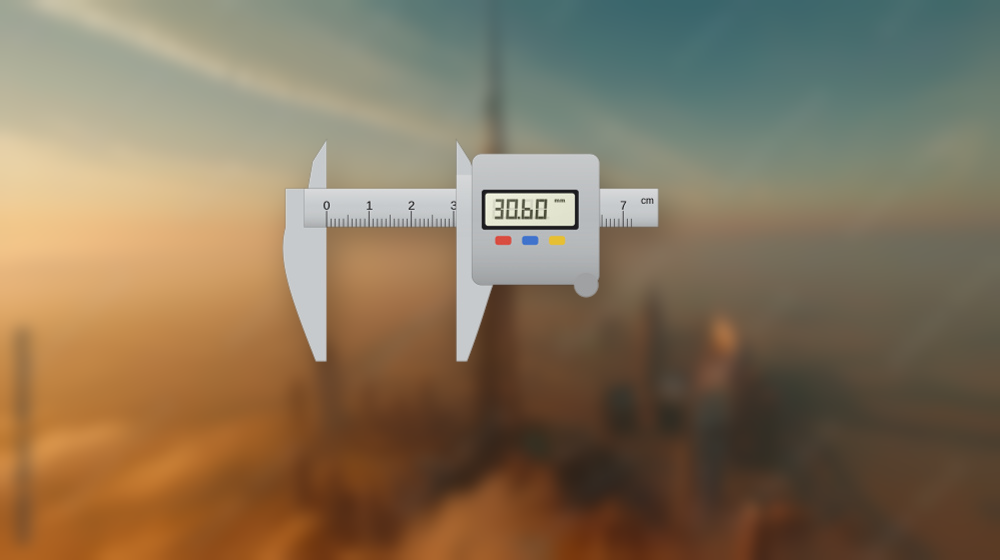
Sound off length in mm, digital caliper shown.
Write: 30.60 mm
